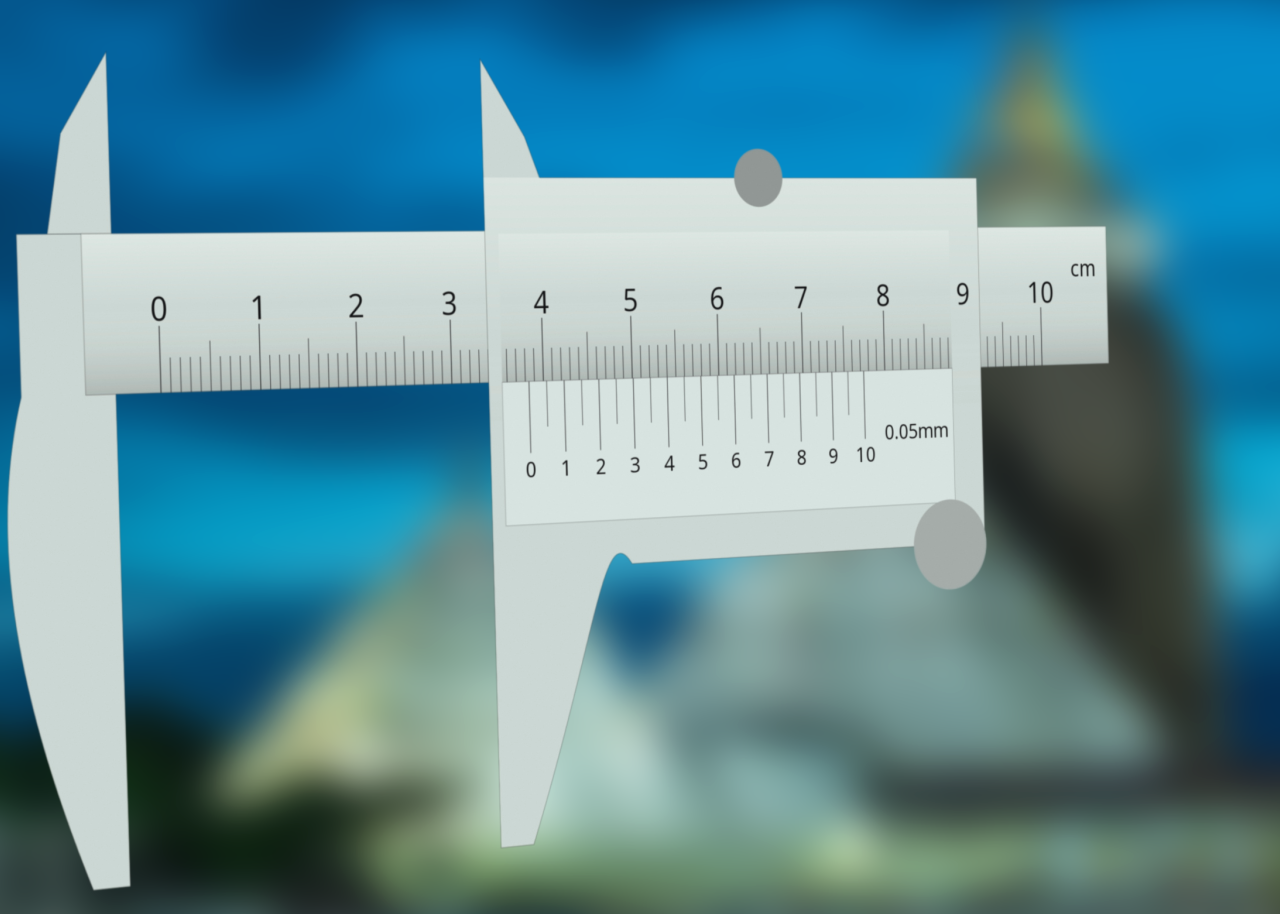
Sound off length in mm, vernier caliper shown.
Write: 38.4 mm
